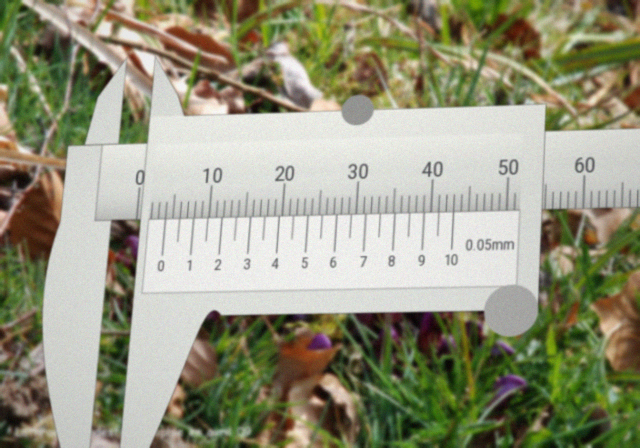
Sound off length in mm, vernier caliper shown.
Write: 4.0 mm
